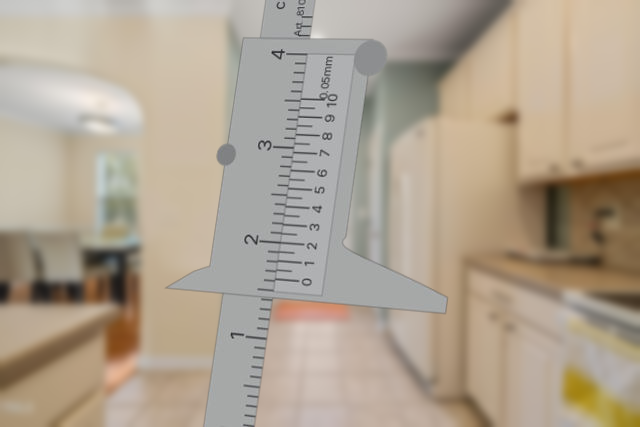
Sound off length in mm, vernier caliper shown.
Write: 16.2 mm
